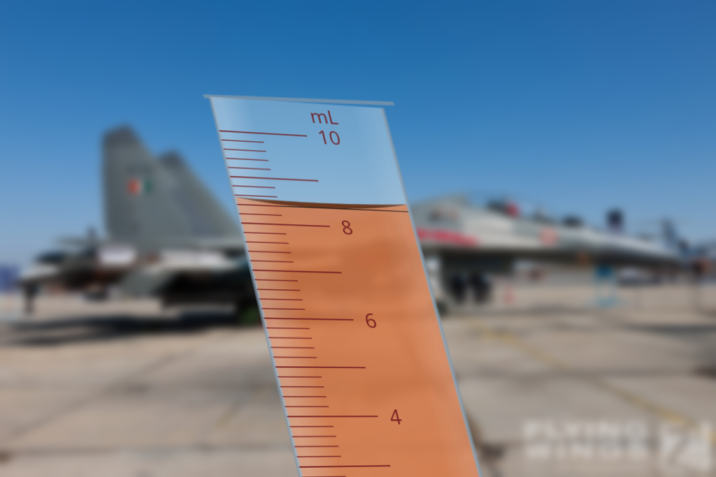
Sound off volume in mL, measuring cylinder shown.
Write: 8.4 mL
